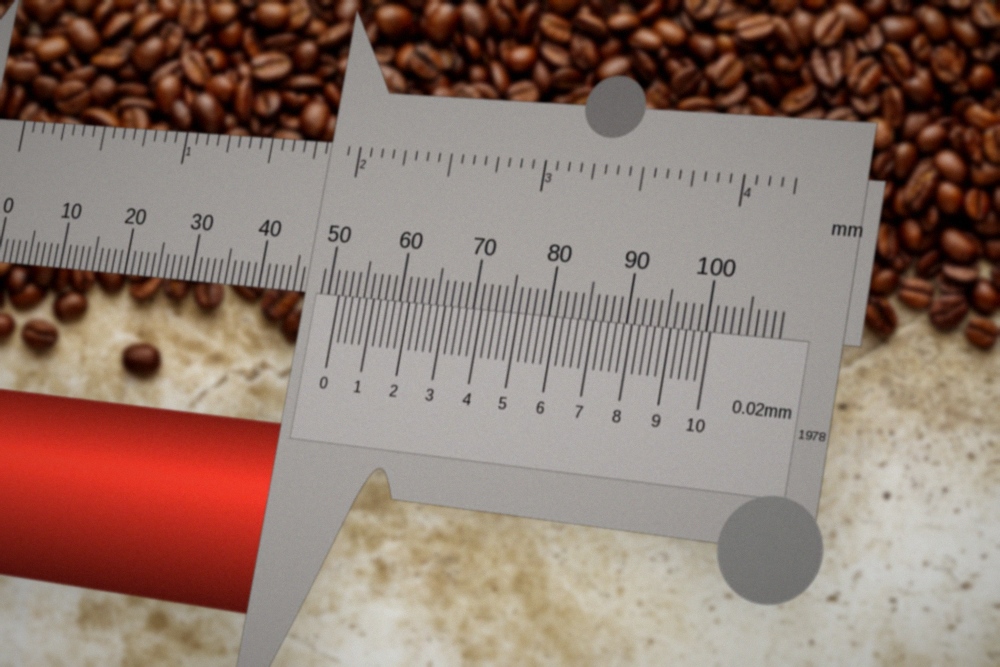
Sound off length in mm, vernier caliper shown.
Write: 51.5 mm
